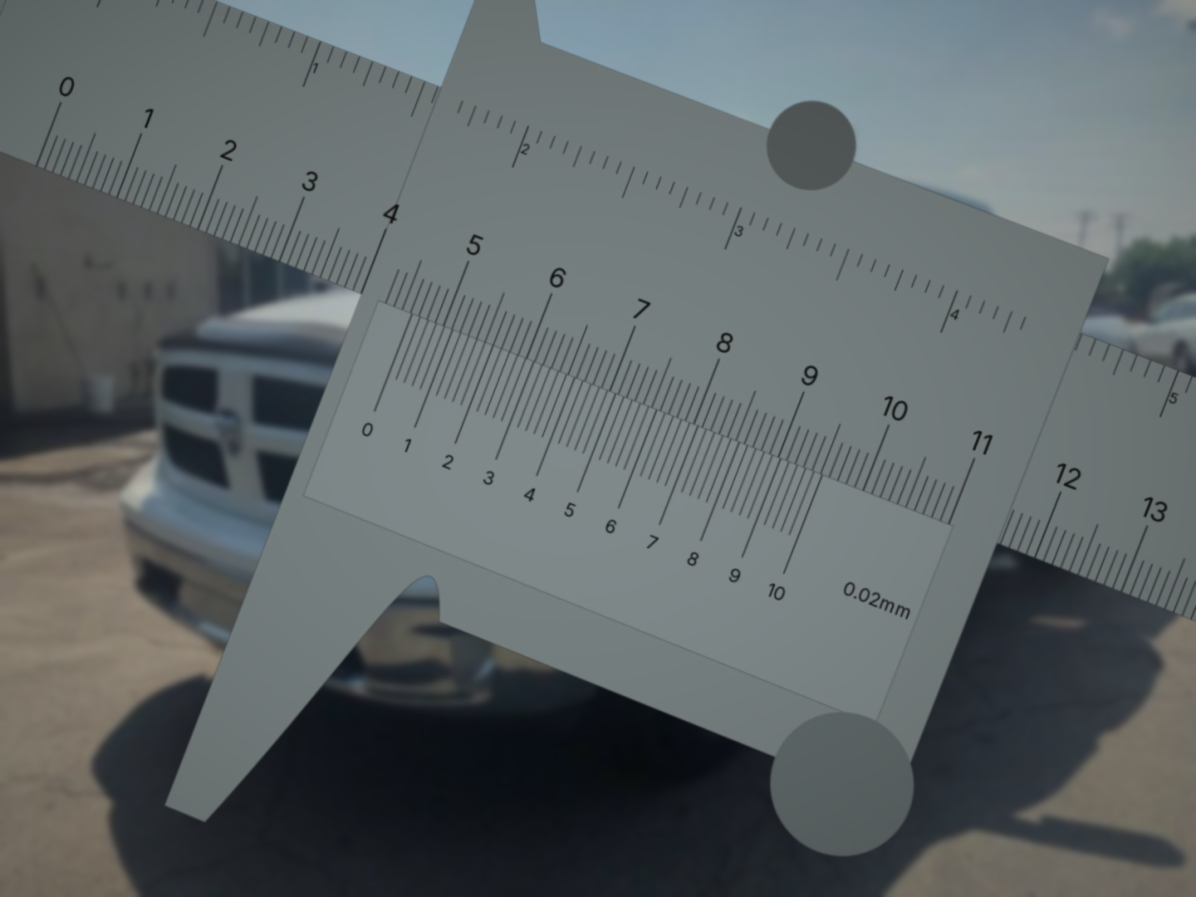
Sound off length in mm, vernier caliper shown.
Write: 46.2 mm
